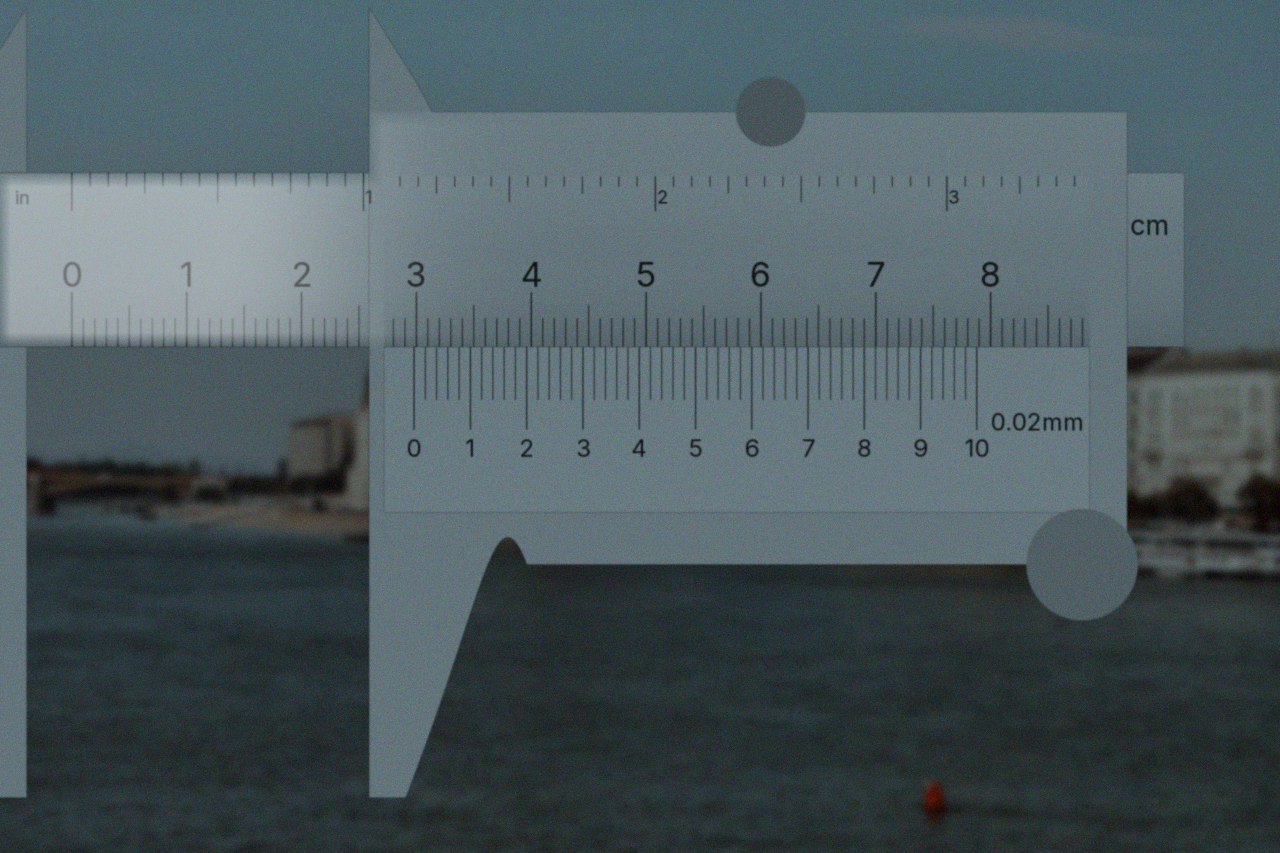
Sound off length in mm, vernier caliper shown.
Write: 29.8 mm
